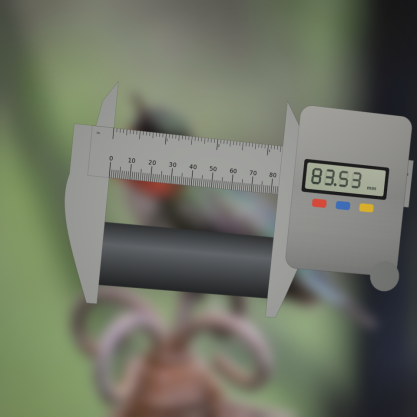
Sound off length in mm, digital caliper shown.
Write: 83.53 mm
